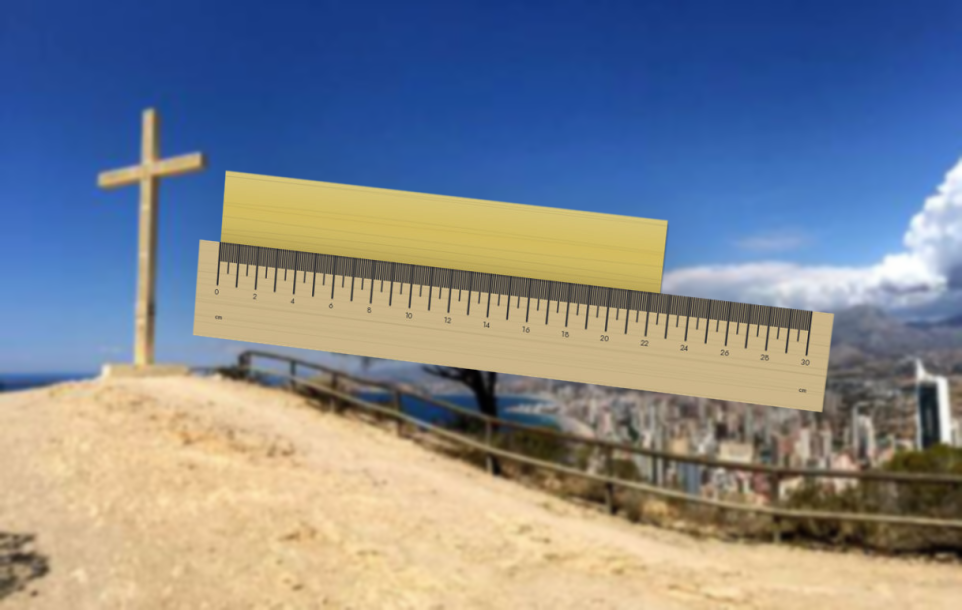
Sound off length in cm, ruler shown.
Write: 22.5 cm
